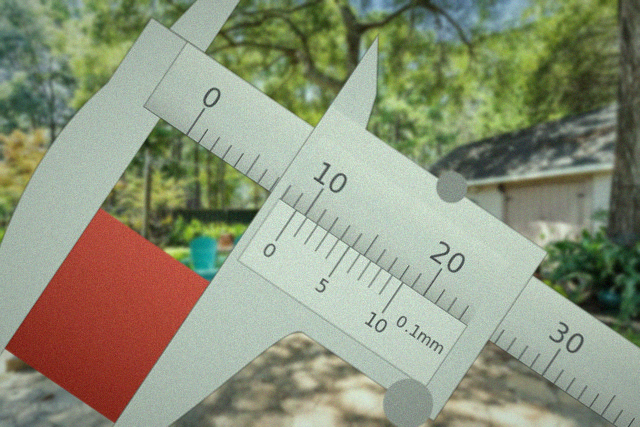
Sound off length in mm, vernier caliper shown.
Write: 9.3 mm
